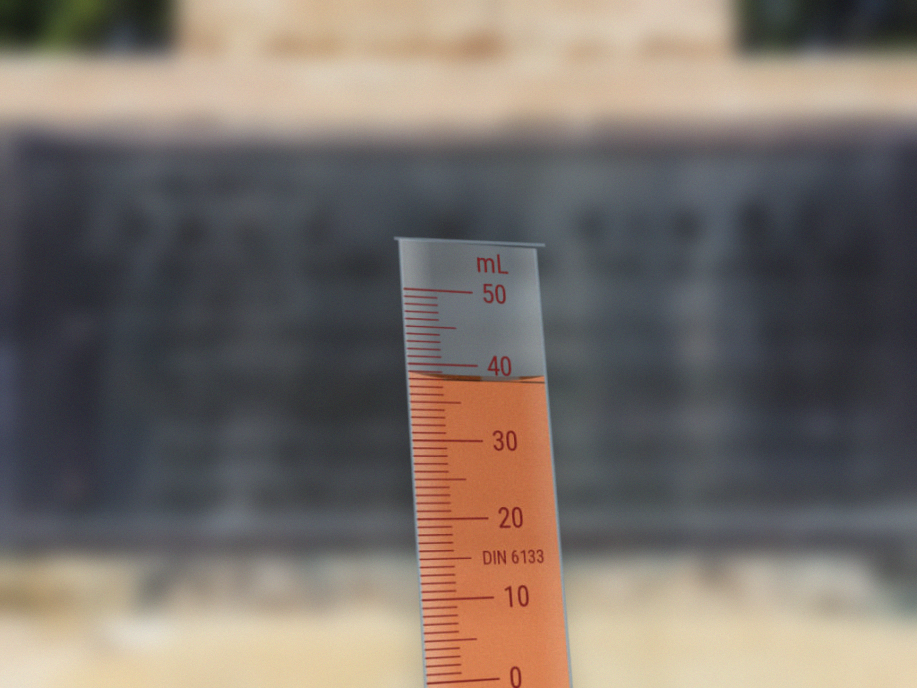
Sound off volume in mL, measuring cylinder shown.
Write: 38 mL
